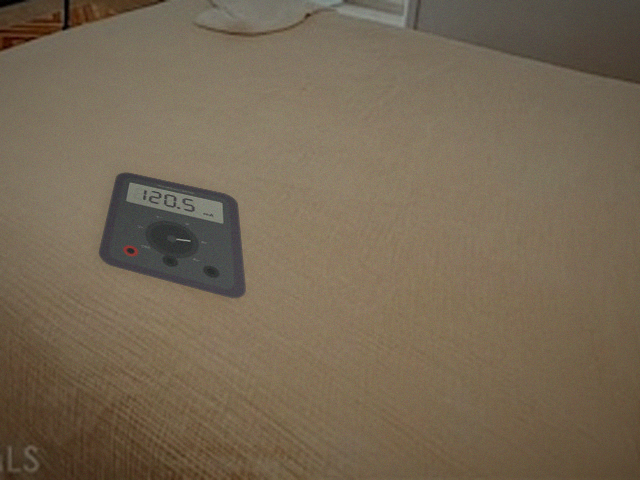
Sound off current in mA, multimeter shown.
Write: 120.5 mA
